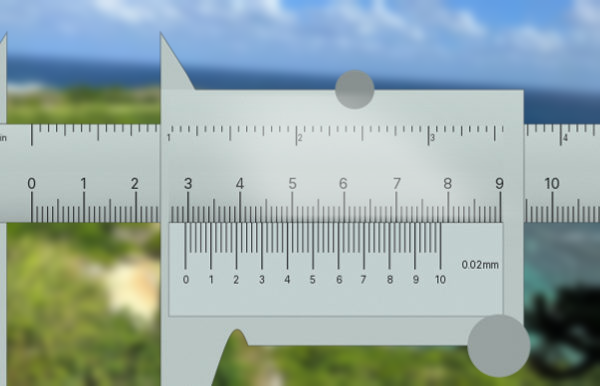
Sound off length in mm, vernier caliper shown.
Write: 29.5 mm
